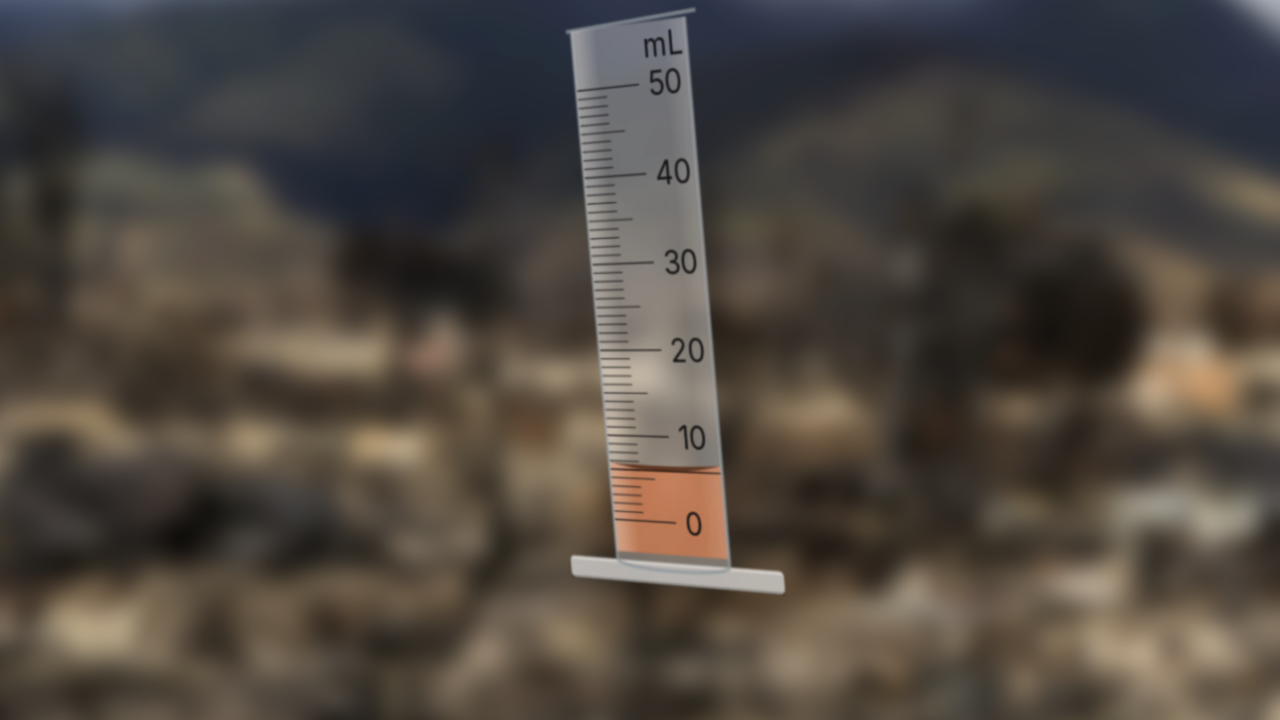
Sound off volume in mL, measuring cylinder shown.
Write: 6 mL
